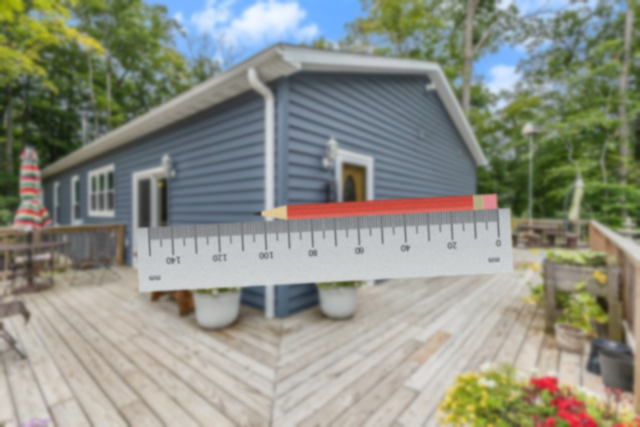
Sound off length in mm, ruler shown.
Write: 105 mm
